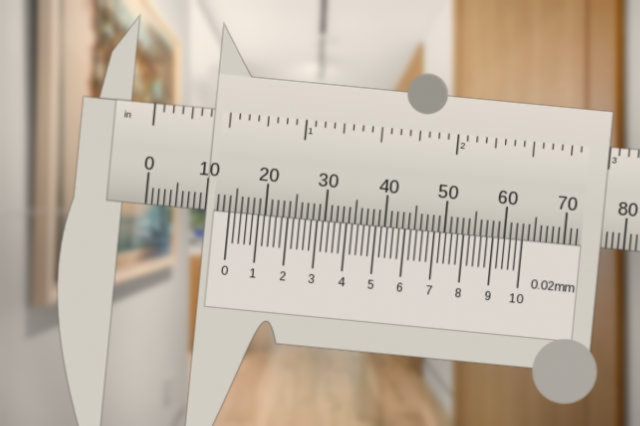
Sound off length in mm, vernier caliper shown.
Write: 14.0 mm
